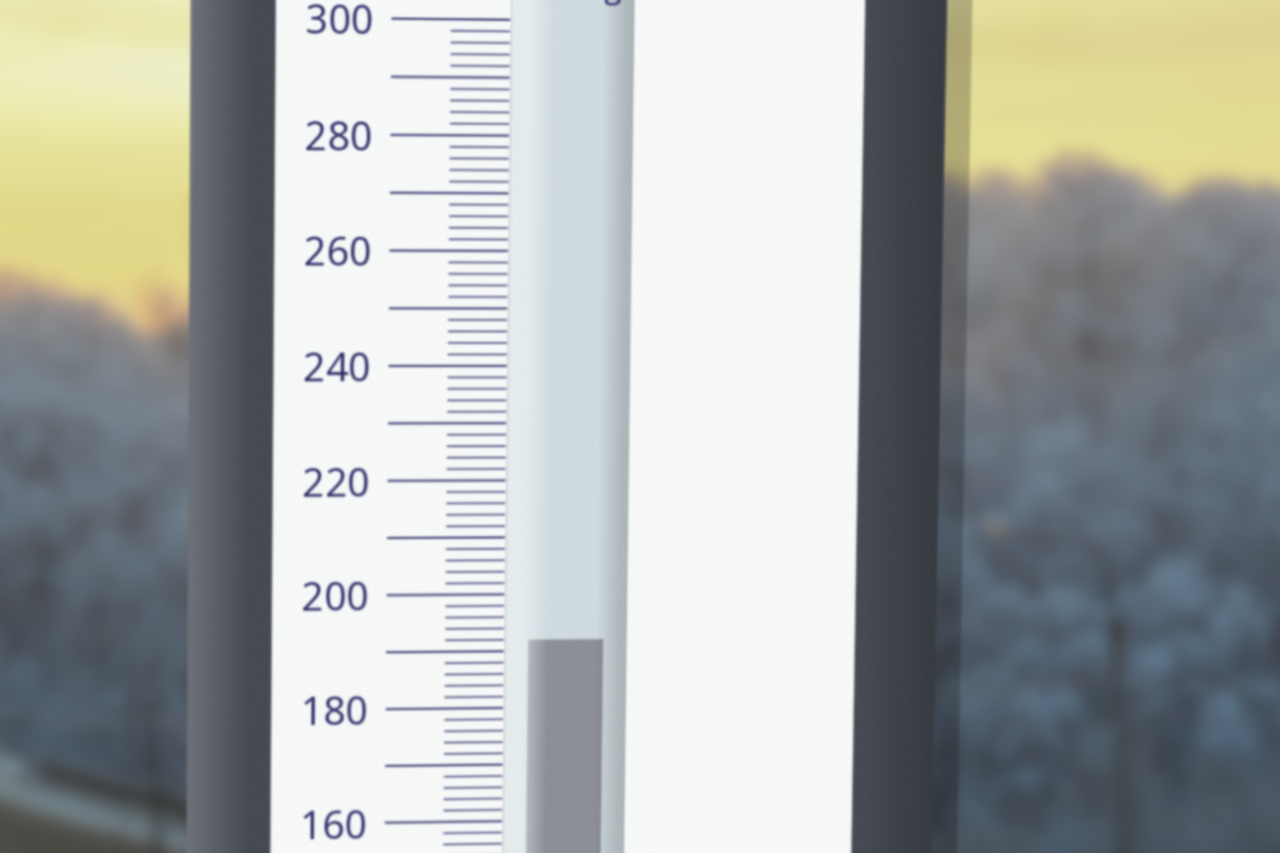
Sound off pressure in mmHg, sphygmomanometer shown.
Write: 192 mmHg
